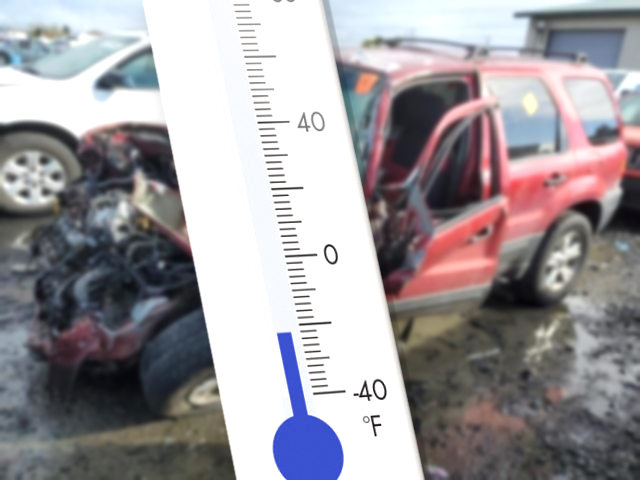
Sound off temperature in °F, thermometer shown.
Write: -22 °F
